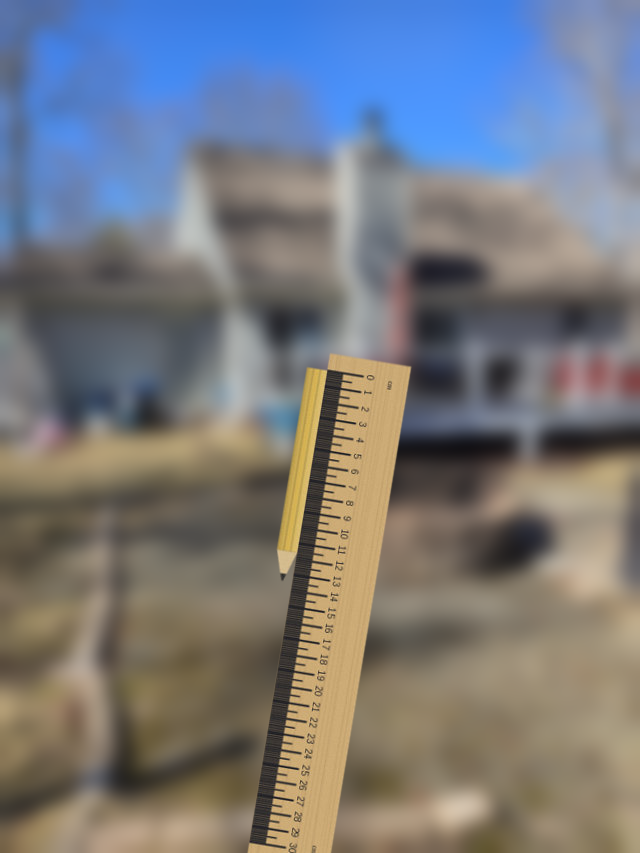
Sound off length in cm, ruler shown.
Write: 13.5 cm
